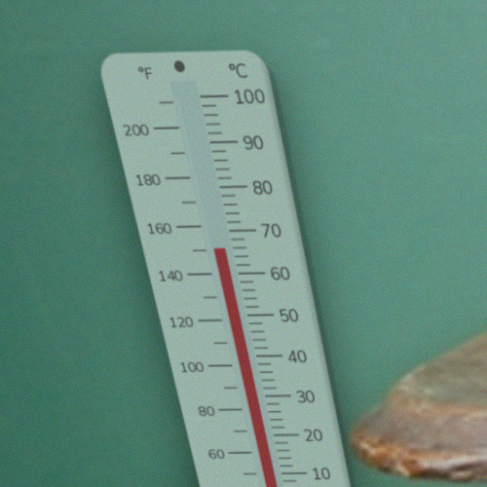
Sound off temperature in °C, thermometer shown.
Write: 66 °C
